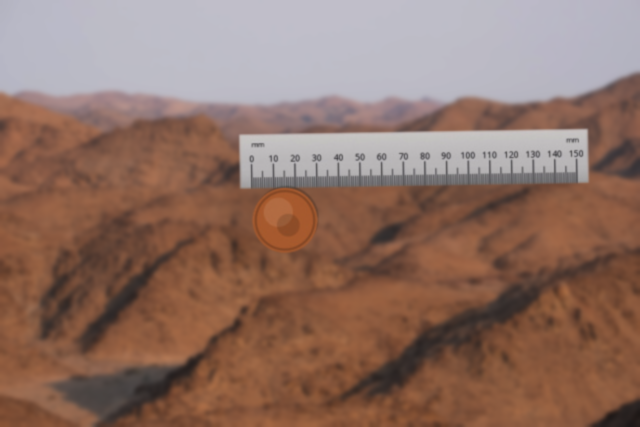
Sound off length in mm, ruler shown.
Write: 30 mm
